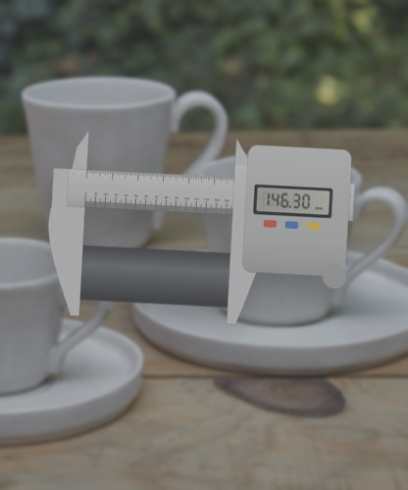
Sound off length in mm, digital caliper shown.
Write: 146.30 mm
